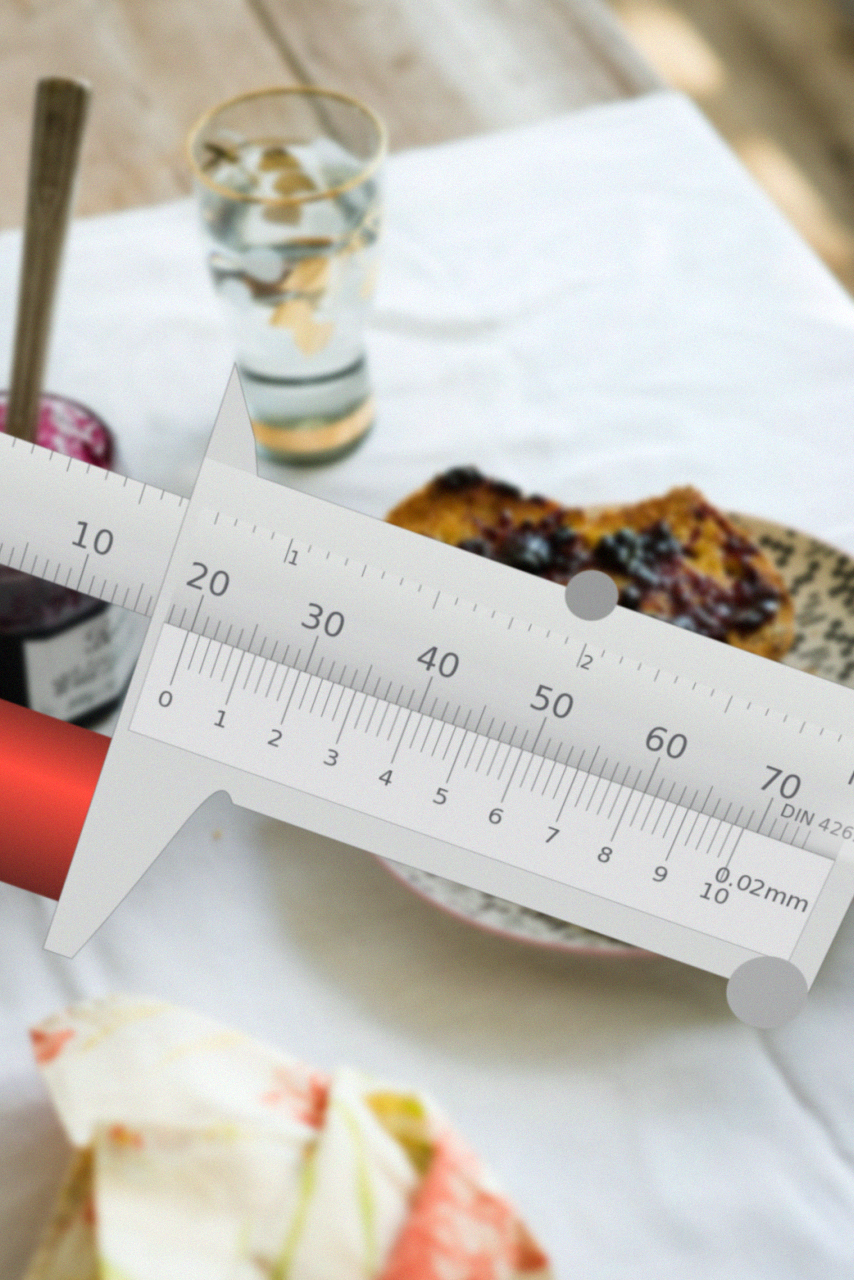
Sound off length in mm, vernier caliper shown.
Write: 19.8 mm
